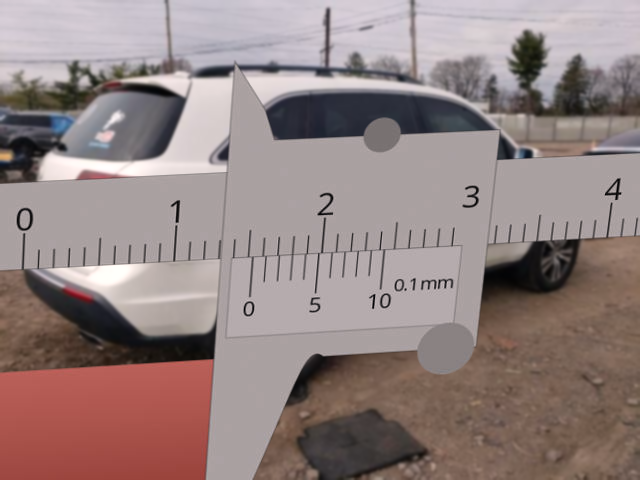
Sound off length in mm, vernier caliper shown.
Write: 15.3 mm
